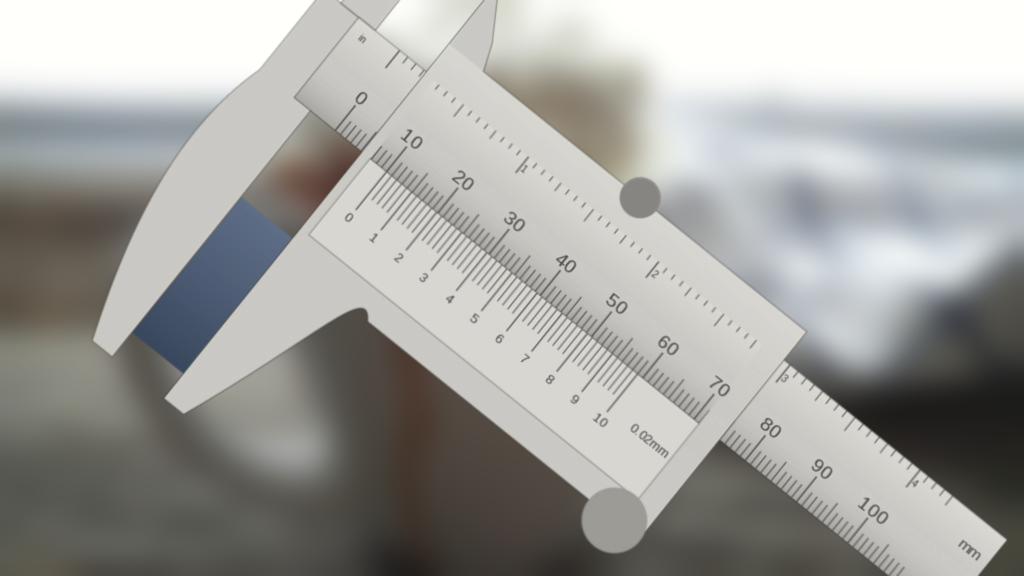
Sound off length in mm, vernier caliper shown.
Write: 10.0 mm
